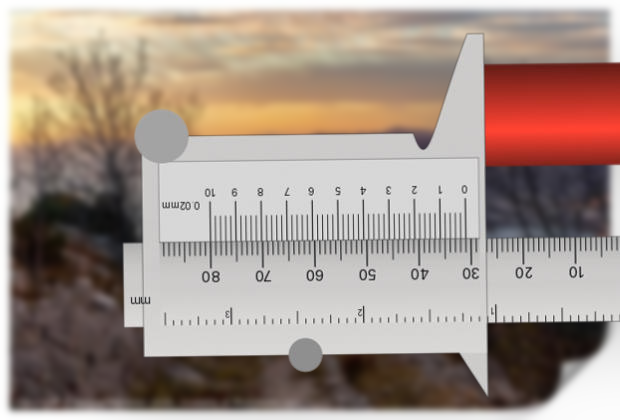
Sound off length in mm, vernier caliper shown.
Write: 31.0 mm
